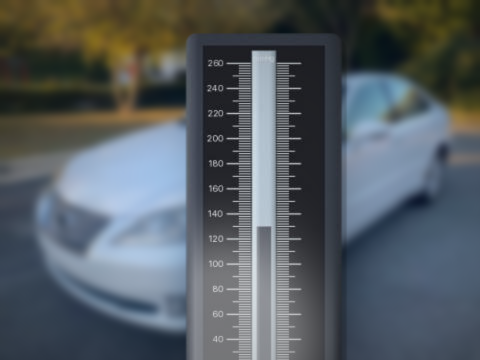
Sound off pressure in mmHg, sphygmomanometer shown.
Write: 130 mmHg
